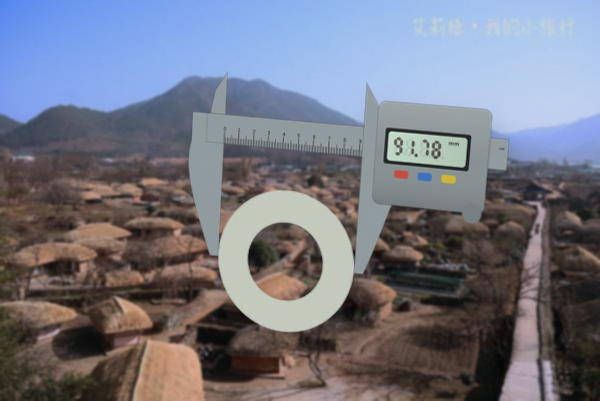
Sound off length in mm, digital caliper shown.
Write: 91.78 mm
